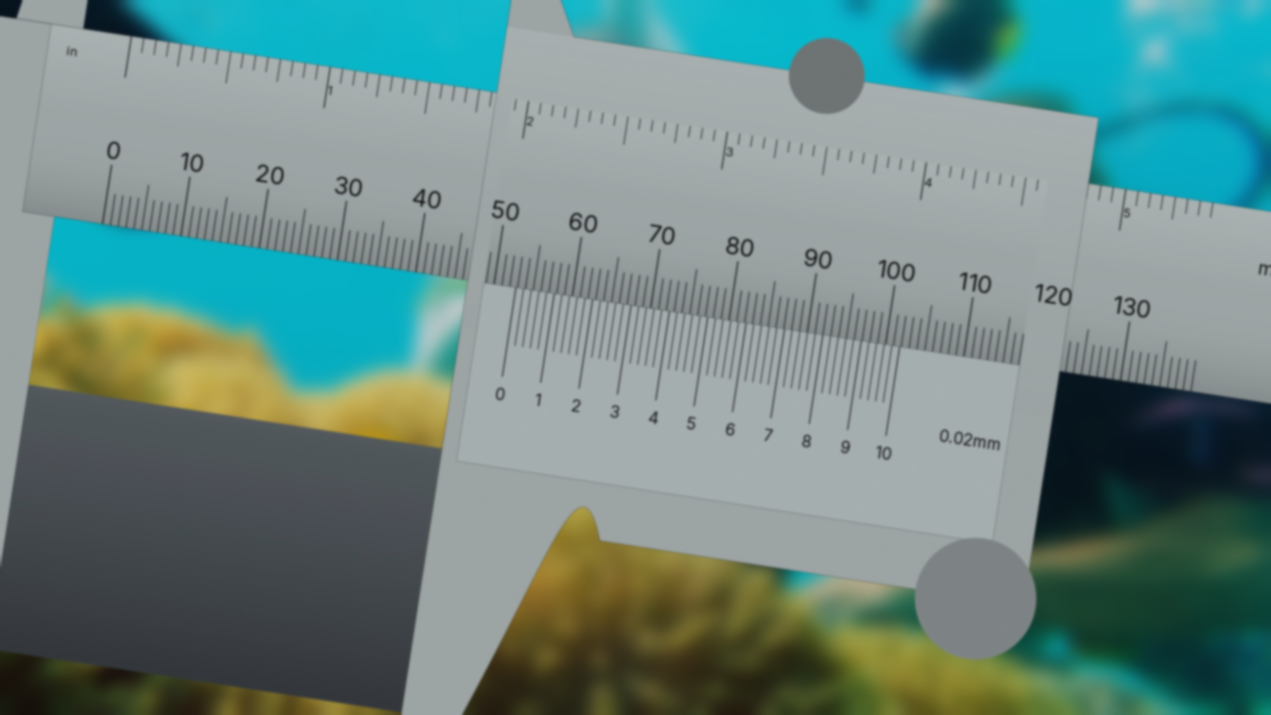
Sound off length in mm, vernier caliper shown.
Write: 52.8 mm
